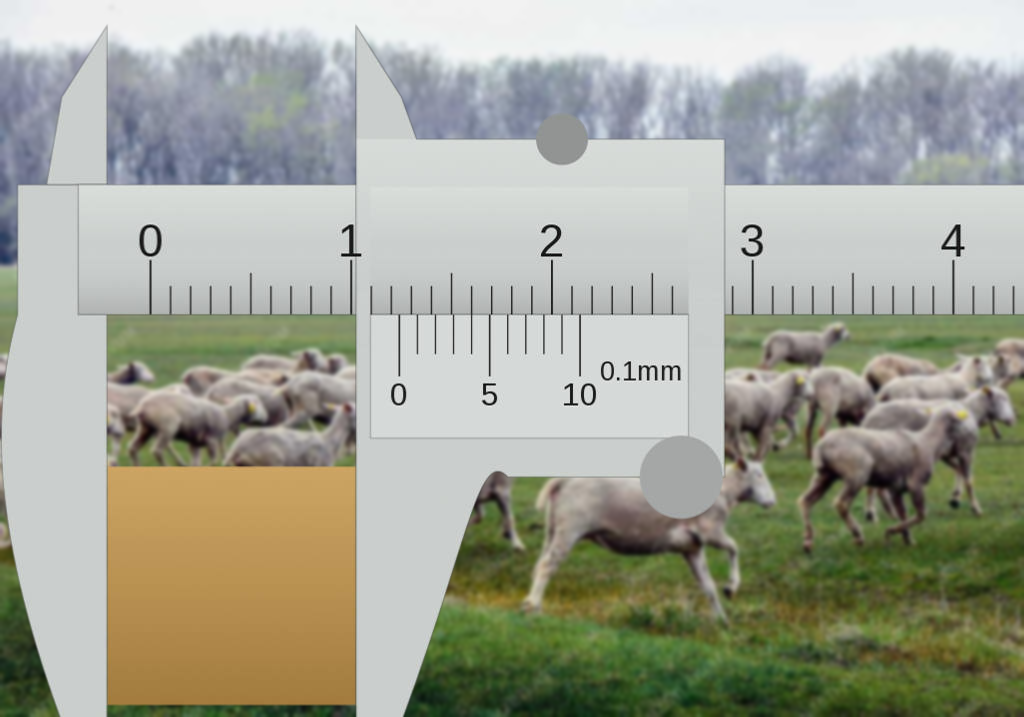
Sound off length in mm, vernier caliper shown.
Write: 12.4 mm
